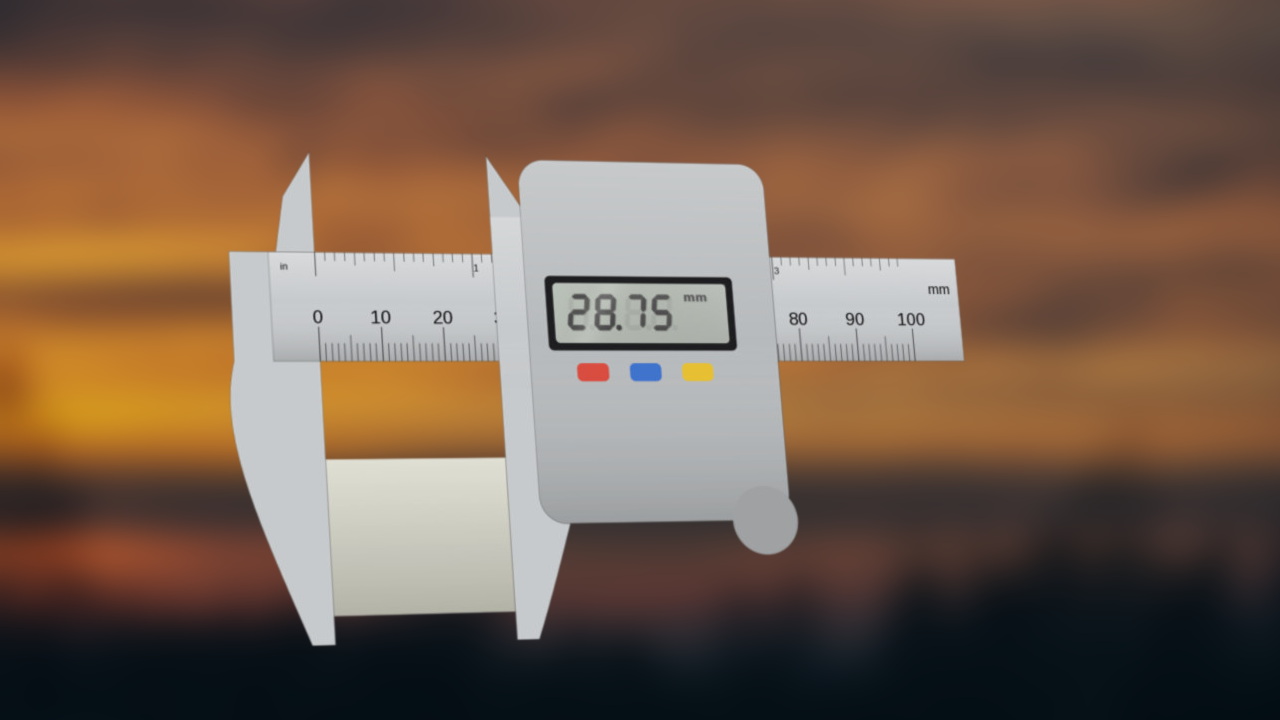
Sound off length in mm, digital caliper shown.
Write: 28.75 mm
